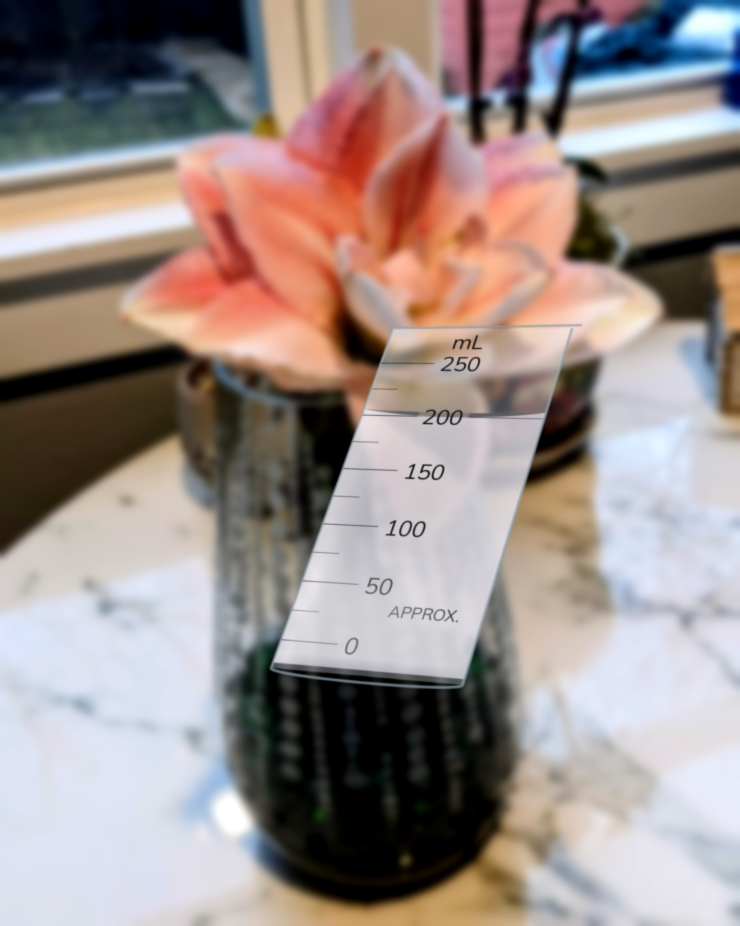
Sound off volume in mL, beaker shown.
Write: 200 mL
